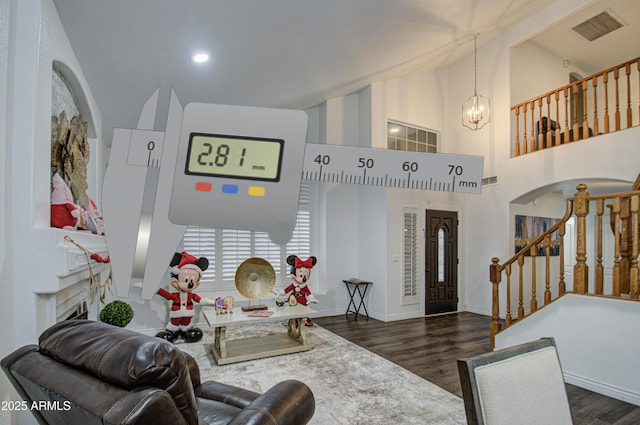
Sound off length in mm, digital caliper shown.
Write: 2.81 mm
